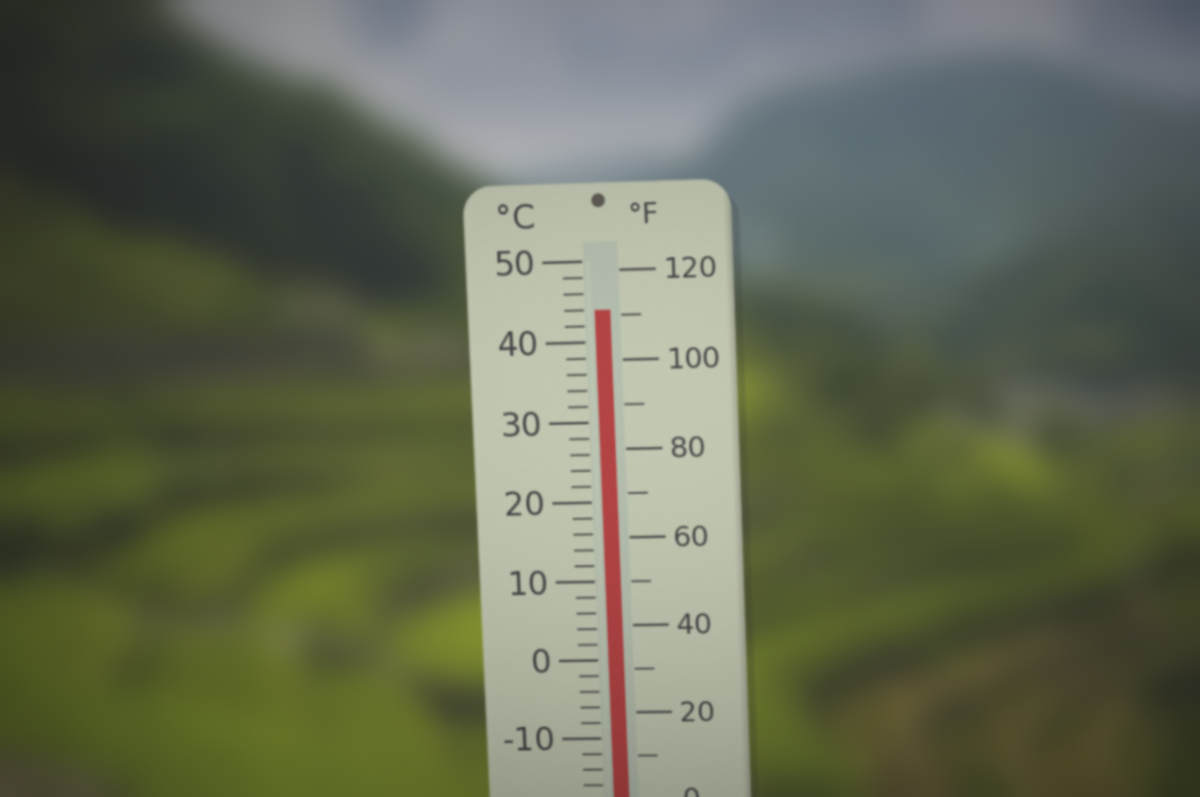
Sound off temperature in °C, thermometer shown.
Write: 44 °C
